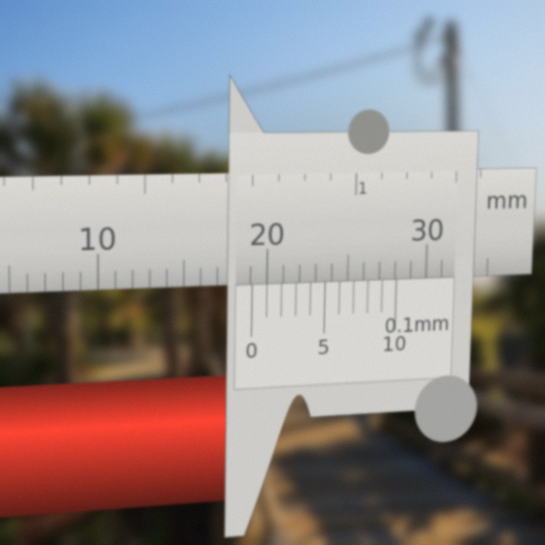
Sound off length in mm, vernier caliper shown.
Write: 19.1 mm
